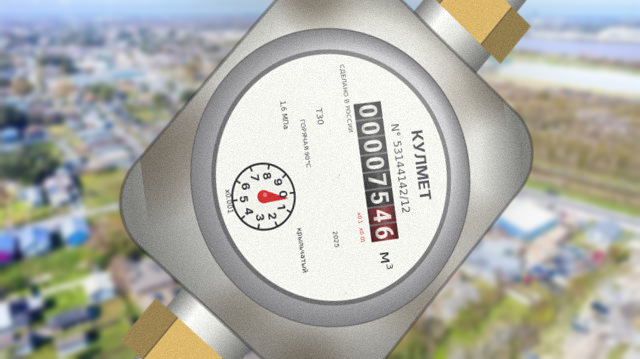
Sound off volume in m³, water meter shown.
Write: 75.460 m³
